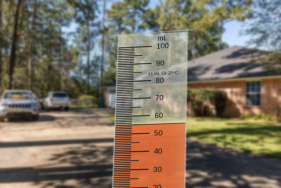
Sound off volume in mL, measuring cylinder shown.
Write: 55 mL
